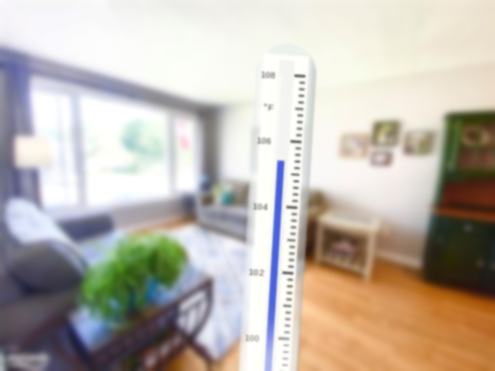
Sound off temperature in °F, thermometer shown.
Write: 105.4 °F
